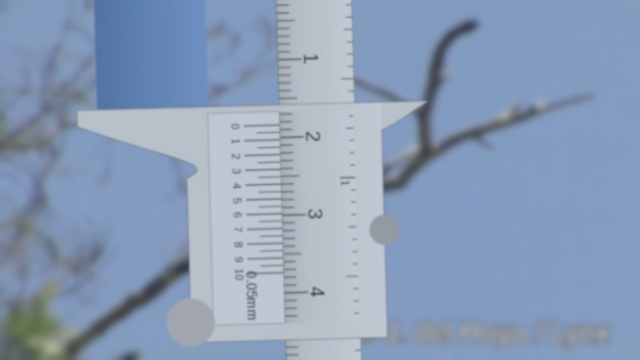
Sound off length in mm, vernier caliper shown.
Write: 18.4 mm
